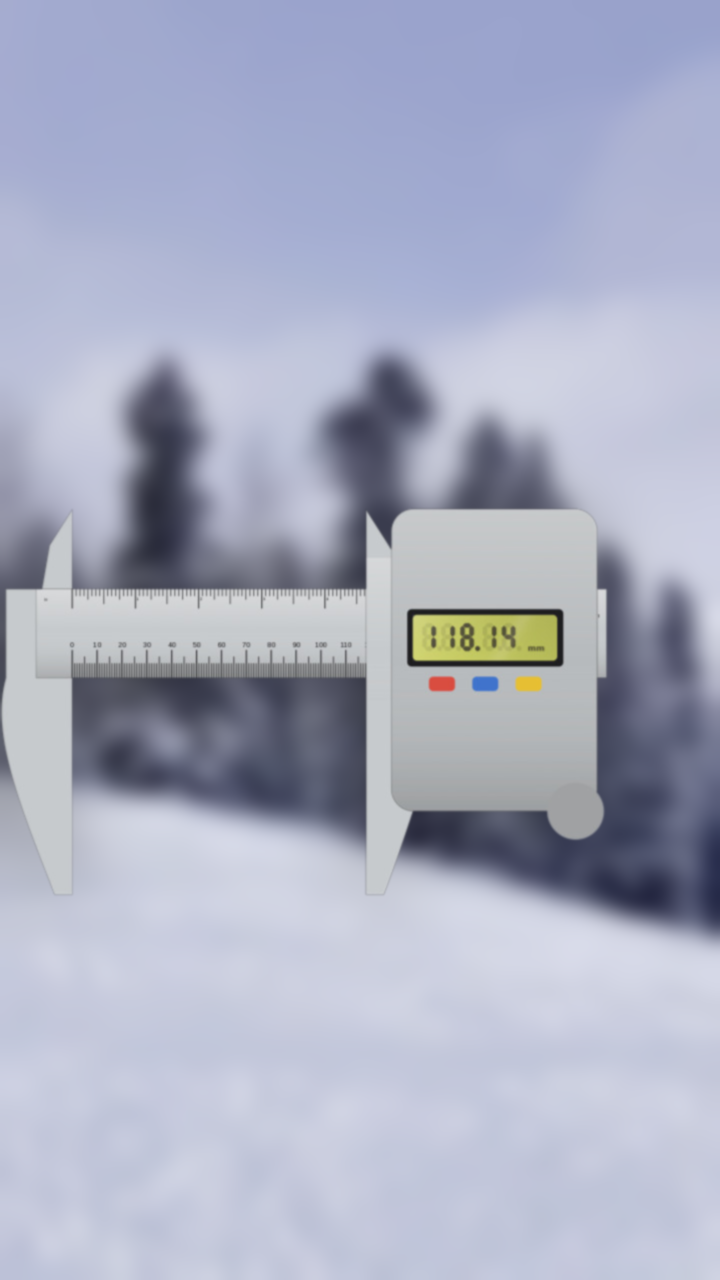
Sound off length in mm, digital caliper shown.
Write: 118.14 mm
